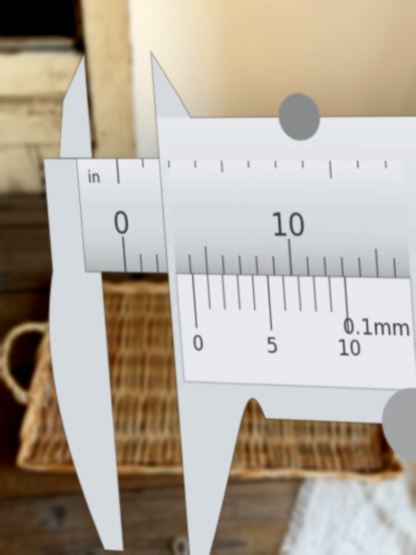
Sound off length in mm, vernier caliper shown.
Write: 4.1 mm
